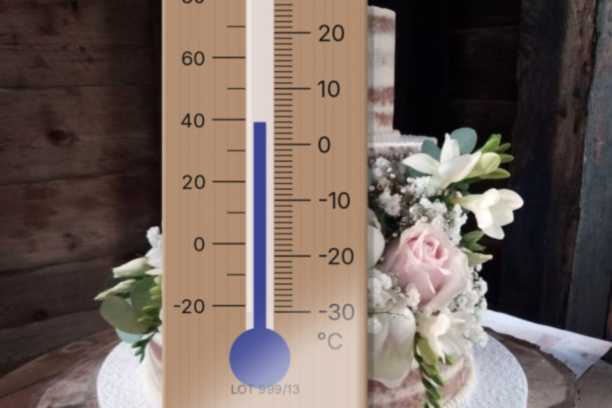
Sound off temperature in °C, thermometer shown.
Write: 4 °C
